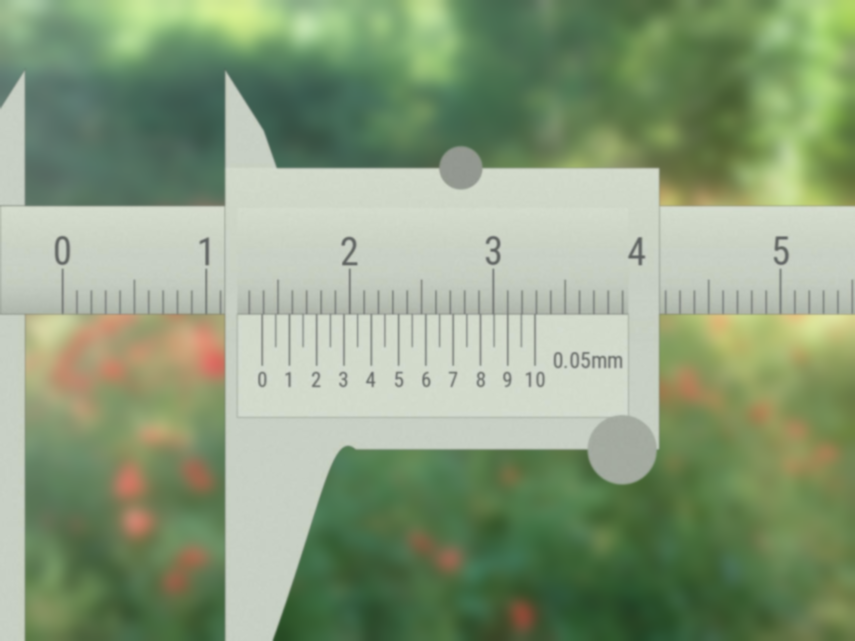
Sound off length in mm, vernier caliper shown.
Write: 13.9 mm
